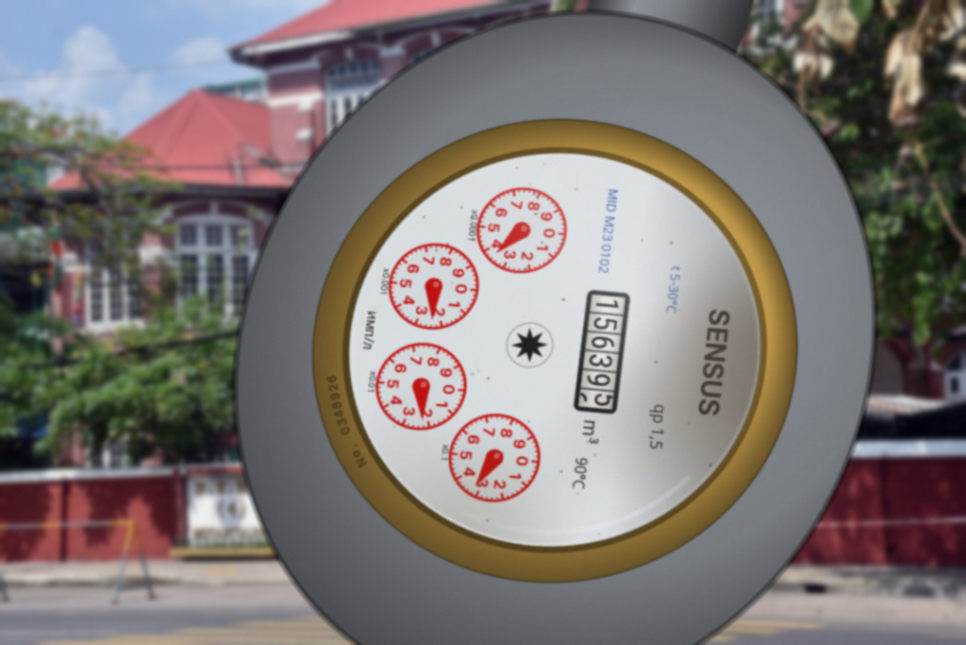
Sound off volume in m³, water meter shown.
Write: 156395.3223 m³
